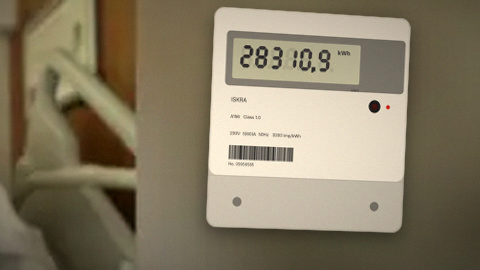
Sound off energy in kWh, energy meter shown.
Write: 28310.9 kWh
